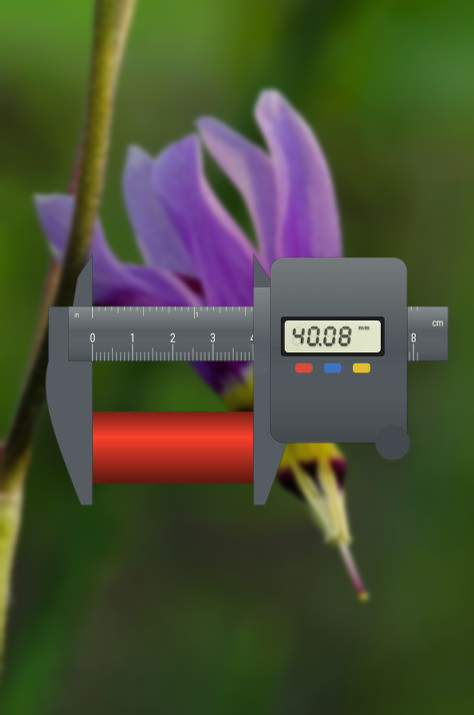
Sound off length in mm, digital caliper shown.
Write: 40.08 mm
